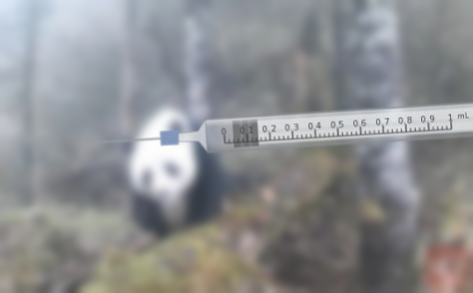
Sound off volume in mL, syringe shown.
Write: 0.04 mL
